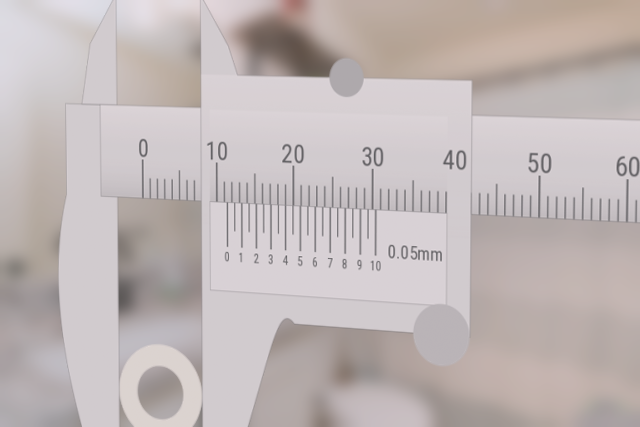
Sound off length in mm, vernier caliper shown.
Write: 11.4 mm
